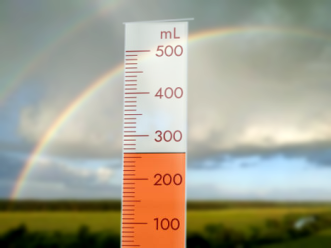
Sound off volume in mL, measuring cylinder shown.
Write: 260 mL
